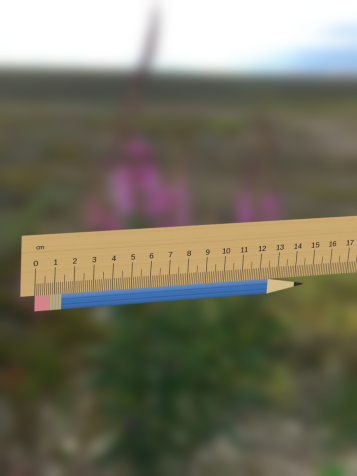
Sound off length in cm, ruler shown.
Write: 14.5 cm
